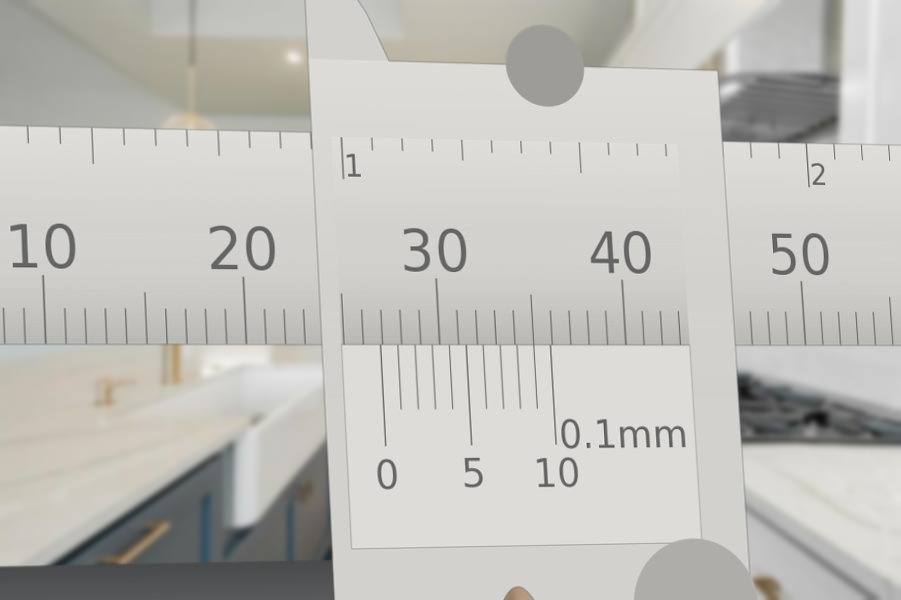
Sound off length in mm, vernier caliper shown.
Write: 26.9 mm
